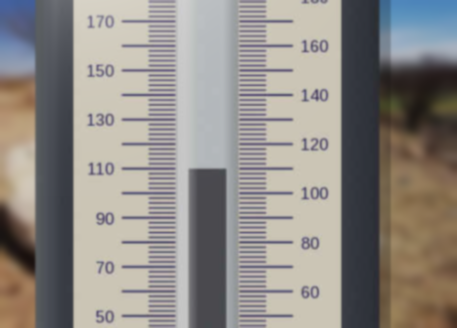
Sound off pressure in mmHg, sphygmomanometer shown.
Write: 110 mmHg
